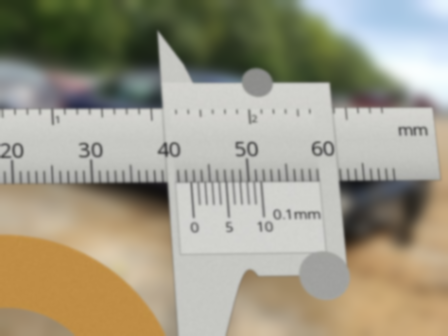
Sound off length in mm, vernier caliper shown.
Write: 42.6 mm
